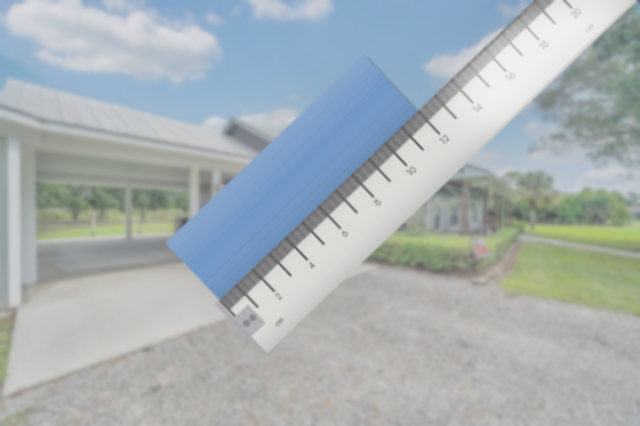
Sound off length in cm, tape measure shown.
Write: 12 cm
